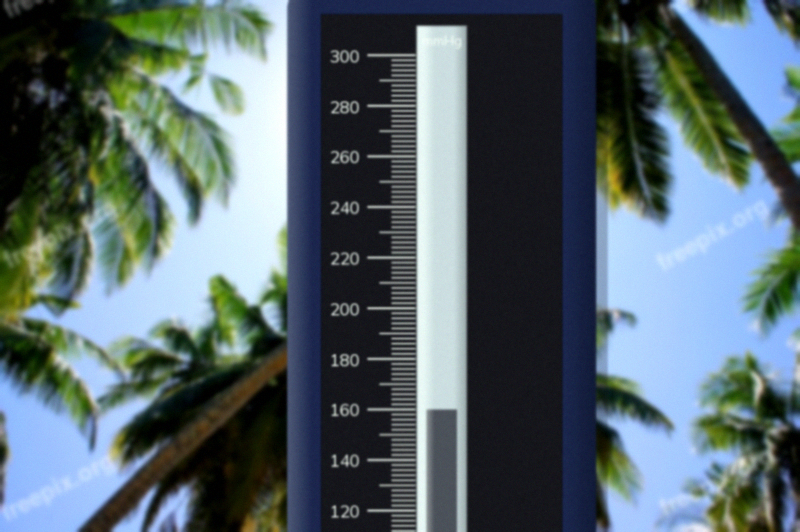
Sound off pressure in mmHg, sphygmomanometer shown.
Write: 160 mmHg
